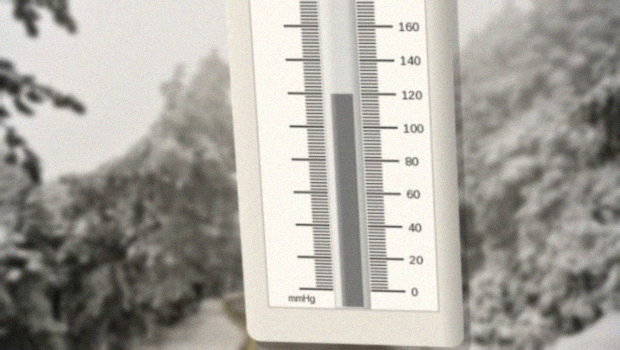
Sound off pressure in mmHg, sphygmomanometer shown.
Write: 120 mmHg
